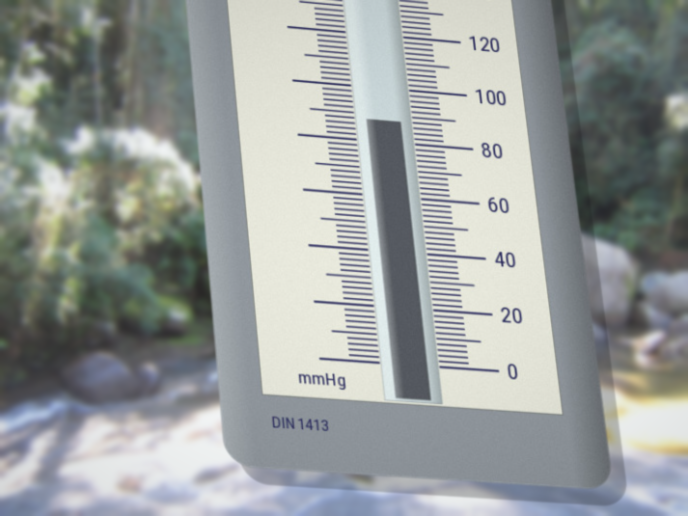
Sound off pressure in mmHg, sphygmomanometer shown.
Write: 88 mmHg
